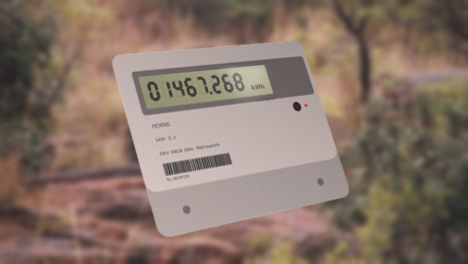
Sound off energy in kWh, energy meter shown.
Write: 1467.268 kWh
